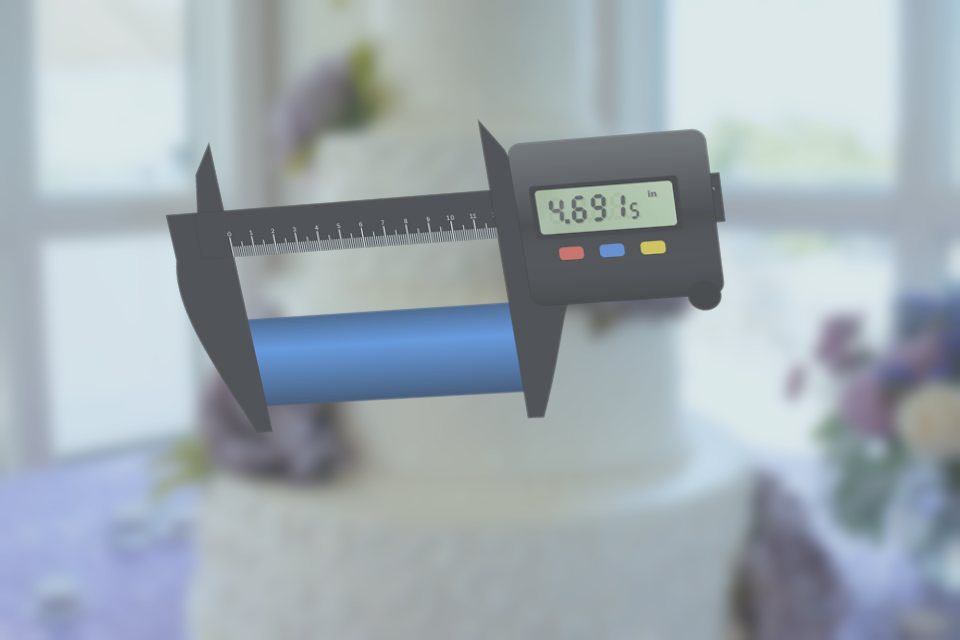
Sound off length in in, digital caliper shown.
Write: 4.6915 in
